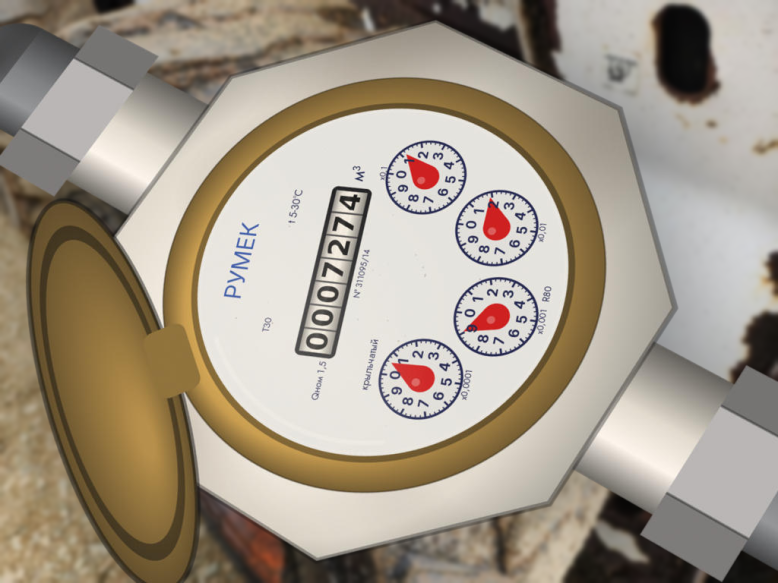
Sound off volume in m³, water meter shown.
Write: 7274.1190 m³
